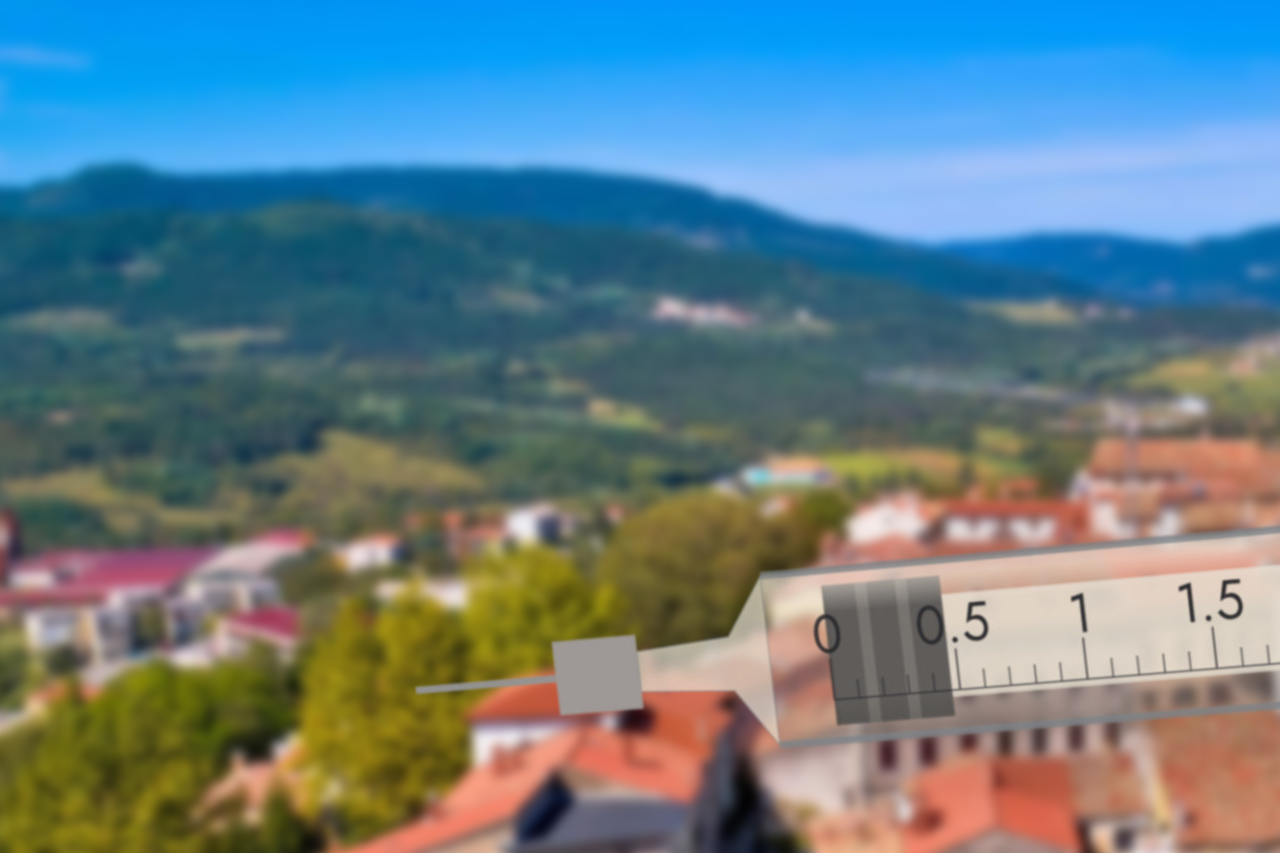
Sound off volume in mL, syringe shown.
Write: 0 mL
